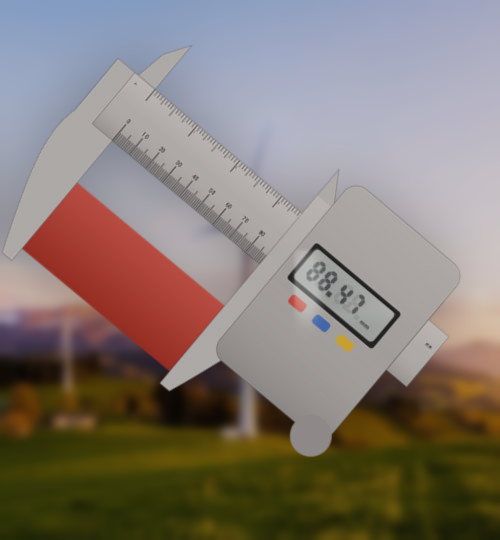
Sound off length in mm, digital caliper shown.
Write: 88.47 mm
